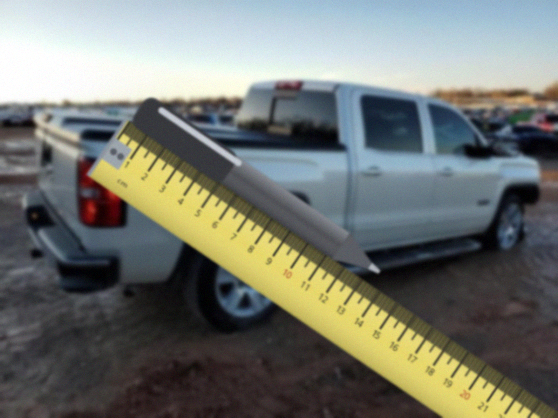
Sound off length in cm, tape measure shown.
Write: 13.5 cm
